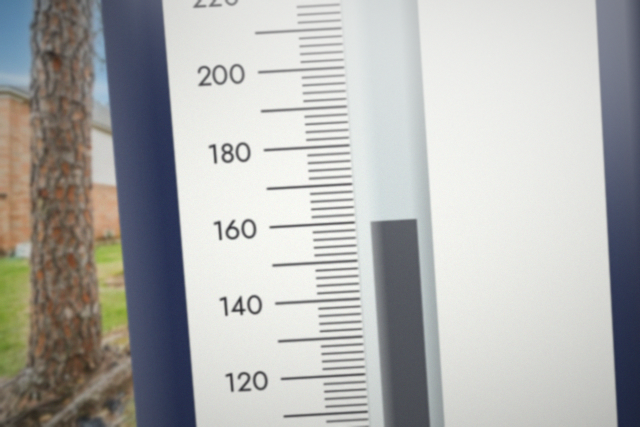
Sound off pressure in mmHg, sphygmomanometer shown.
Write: 160 mmHg
